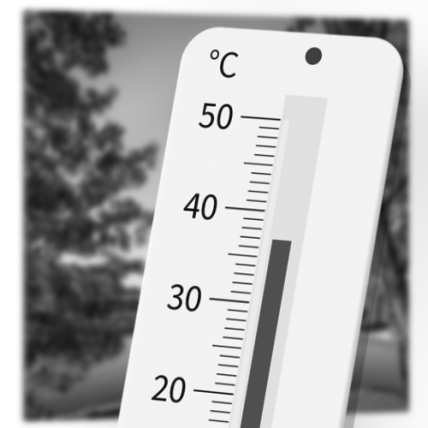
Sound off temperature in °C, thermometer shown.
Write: 37 °C
